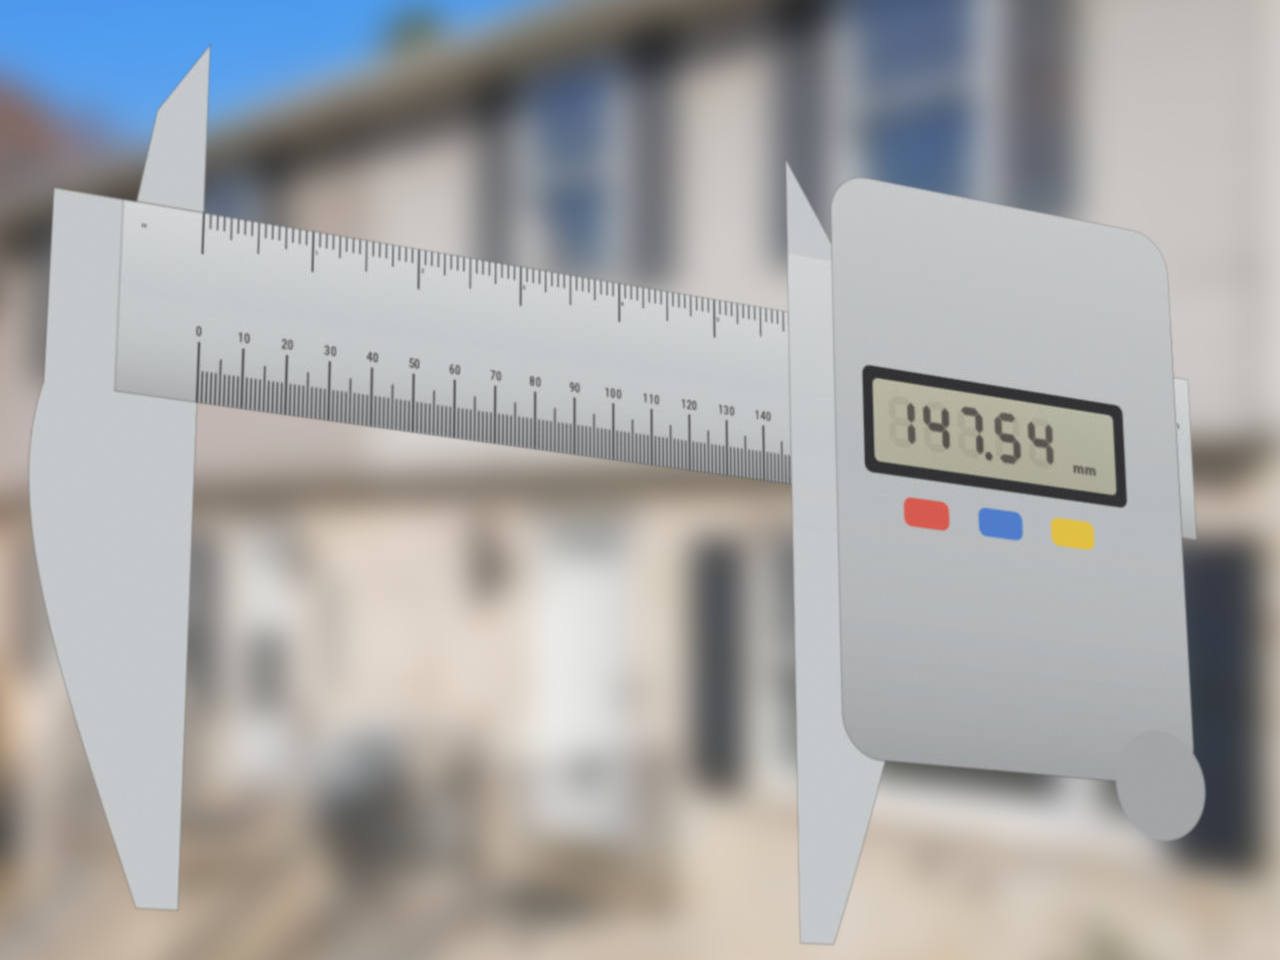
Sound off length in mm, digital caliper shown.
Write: 147.54 mm
